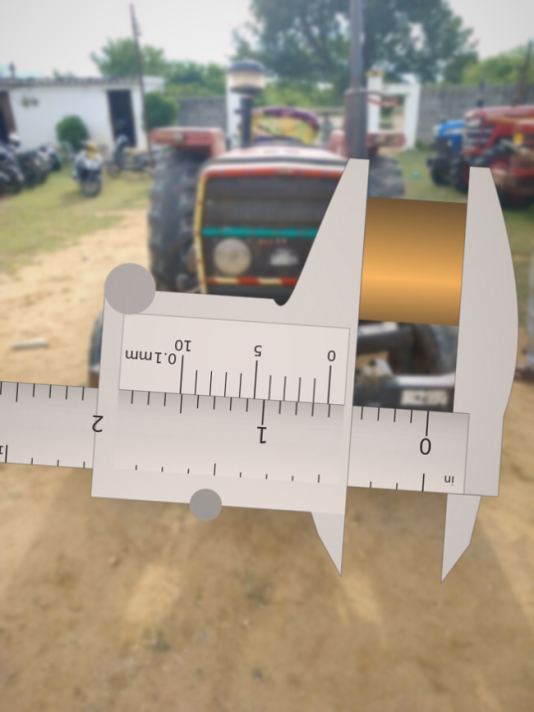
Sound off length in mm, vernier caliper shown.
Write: 6.1 mm
